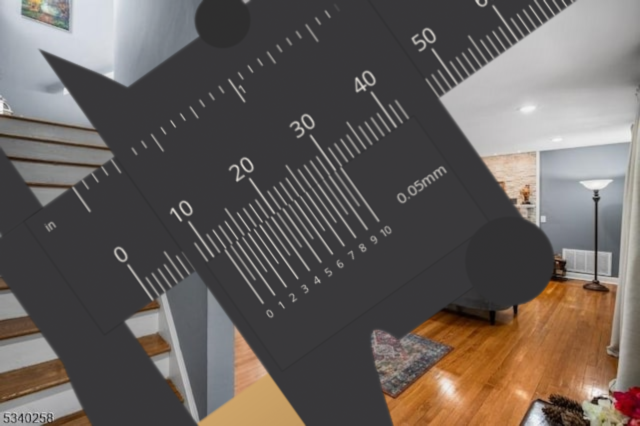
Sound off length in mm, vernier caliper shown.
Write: 11.8 mm
